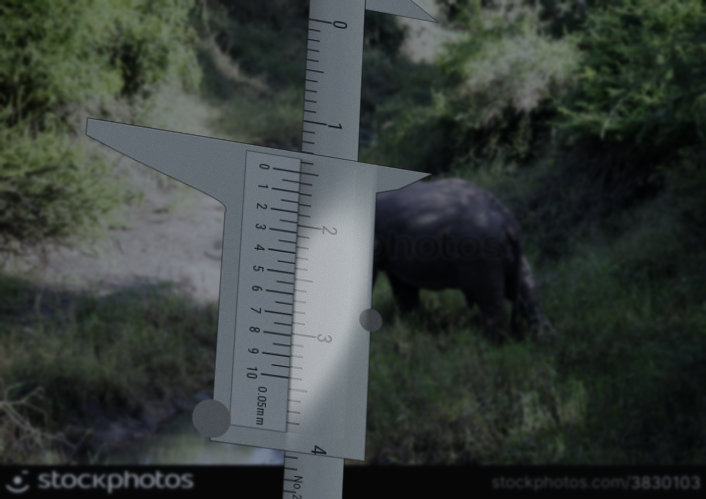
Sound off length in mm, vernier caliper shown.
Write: 15.0 mm
